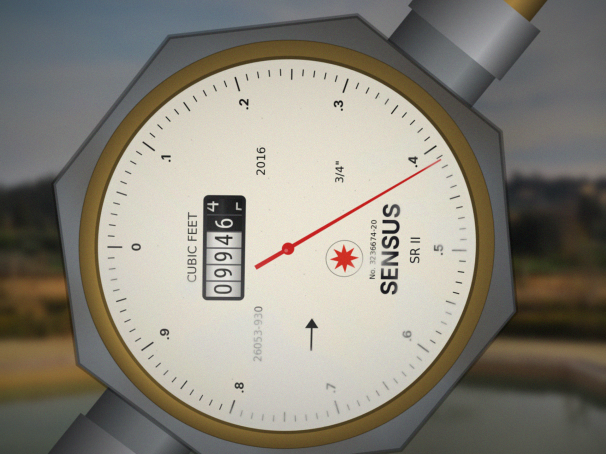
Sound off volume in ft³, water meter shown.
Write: 99464.41 ft³
